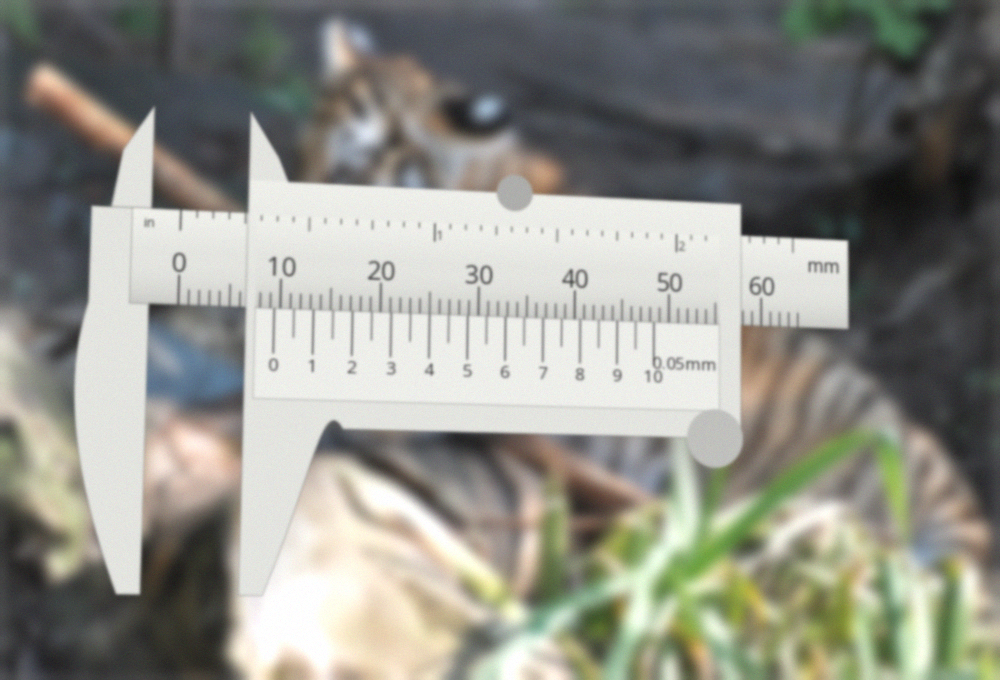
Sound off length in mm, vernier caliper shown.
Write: 9.4 mm
